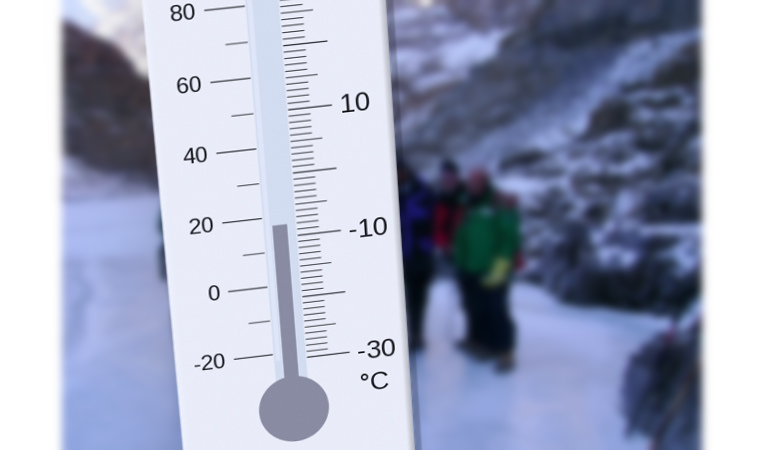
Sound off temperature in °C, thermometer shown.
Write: -8 °C
